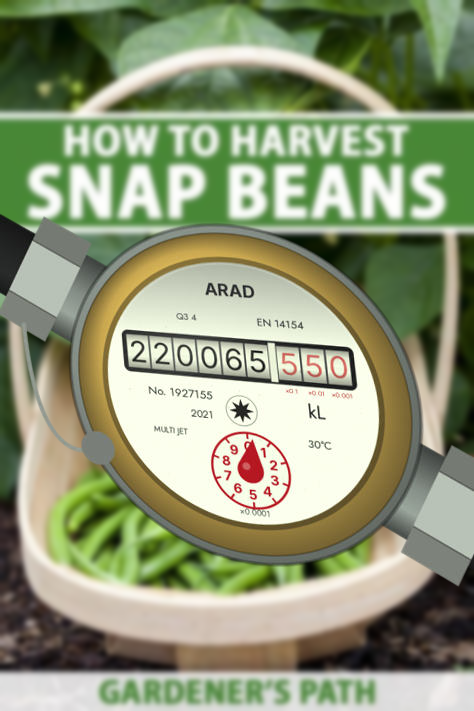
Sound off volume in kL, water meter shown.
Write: 220065.5500 kL
